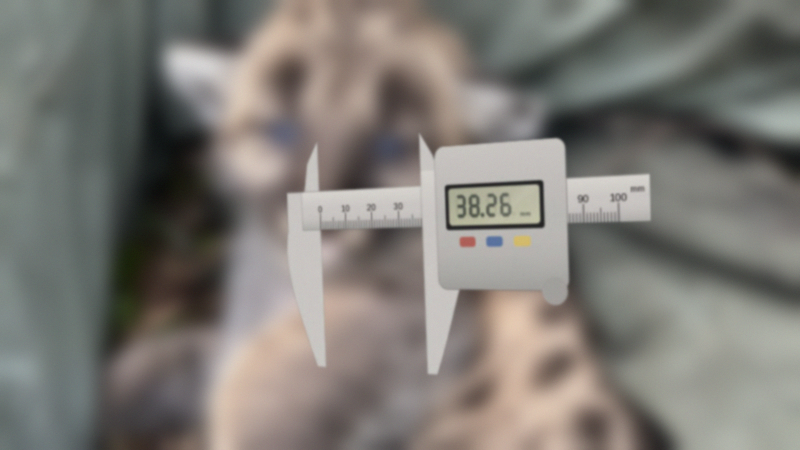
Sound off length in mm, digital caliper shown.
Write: 38.26 mm
